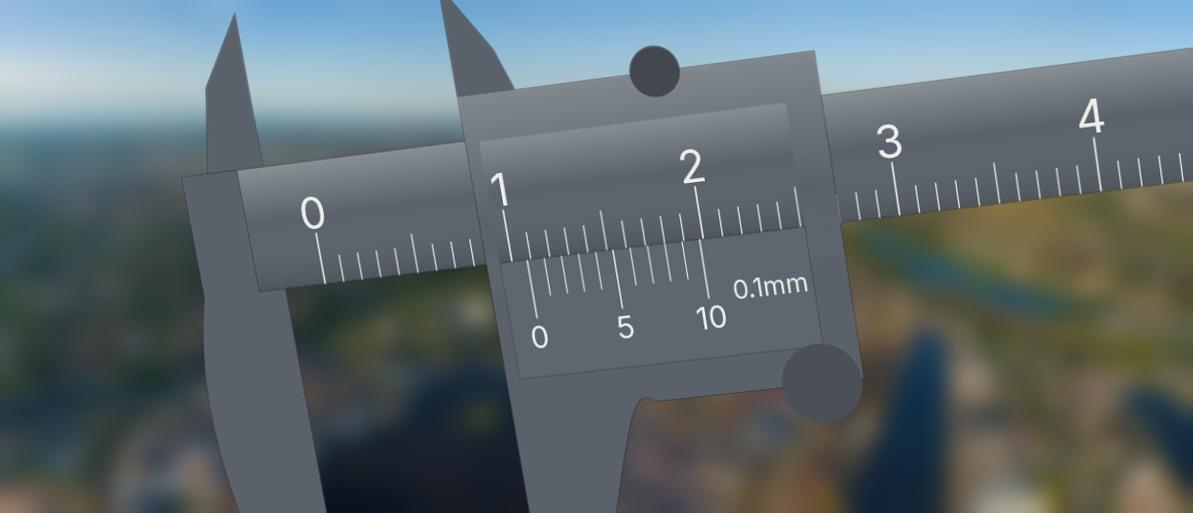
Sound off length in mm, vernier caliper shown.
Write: 10.8 mm
